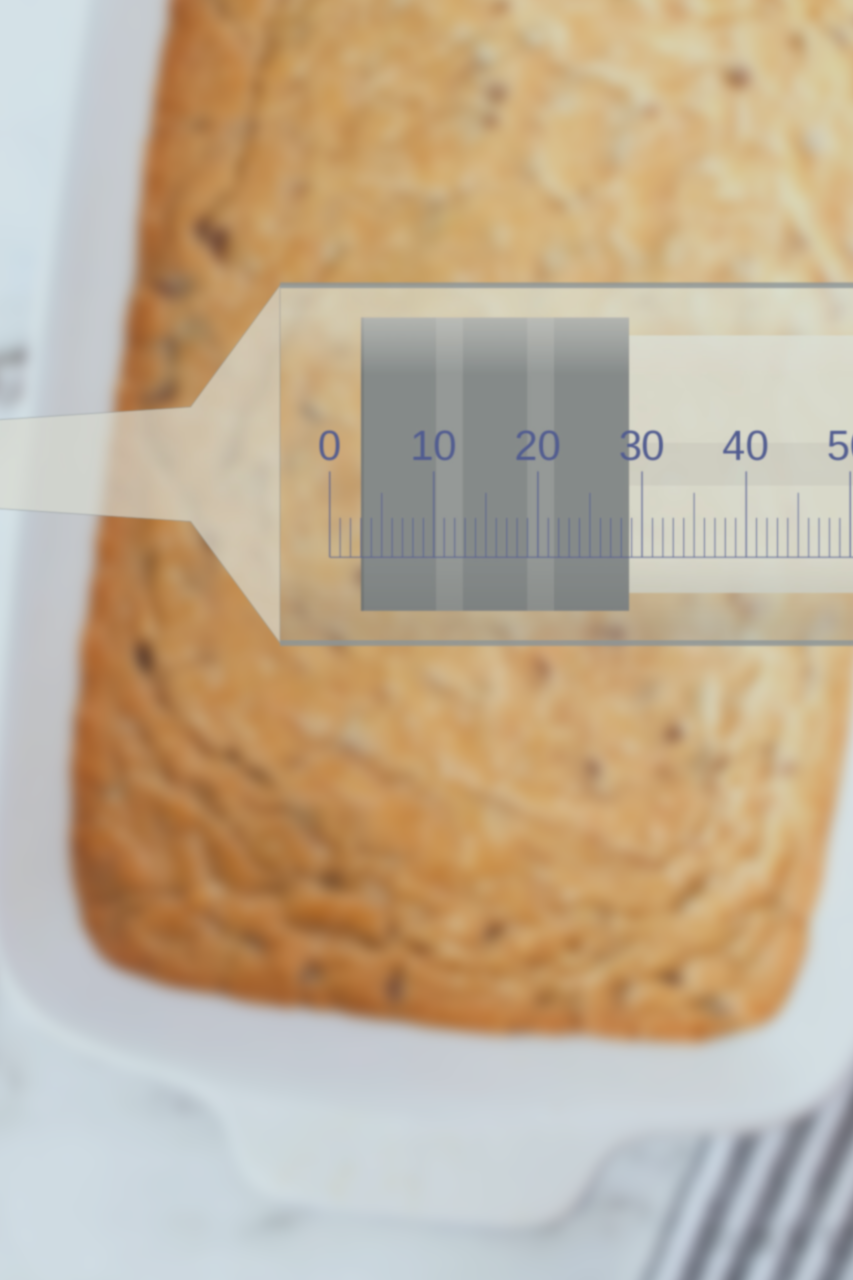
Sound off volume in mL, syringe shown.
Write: 3 mL
